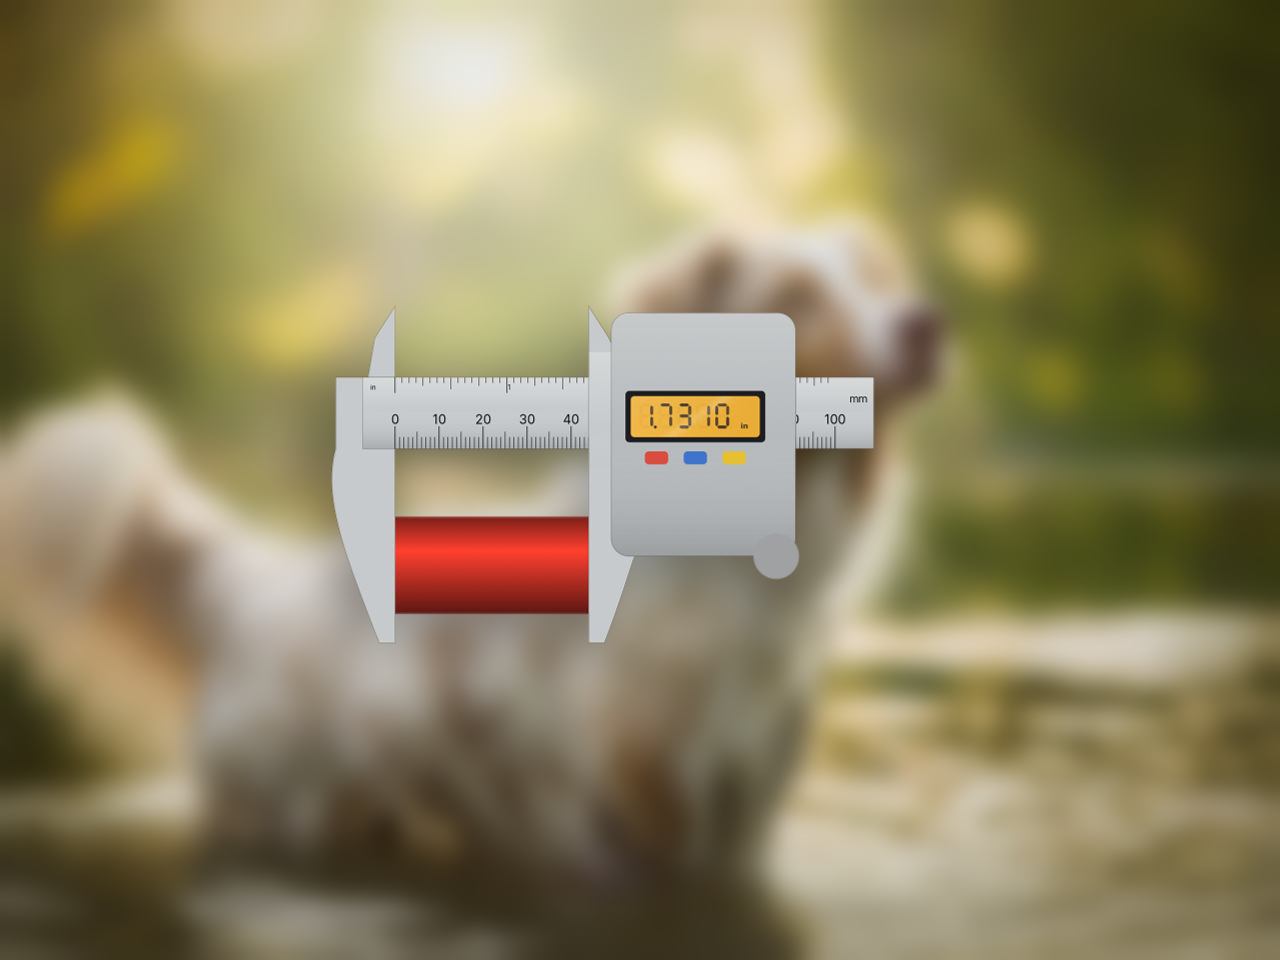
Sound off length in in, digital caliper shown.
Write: 1.7310 in
